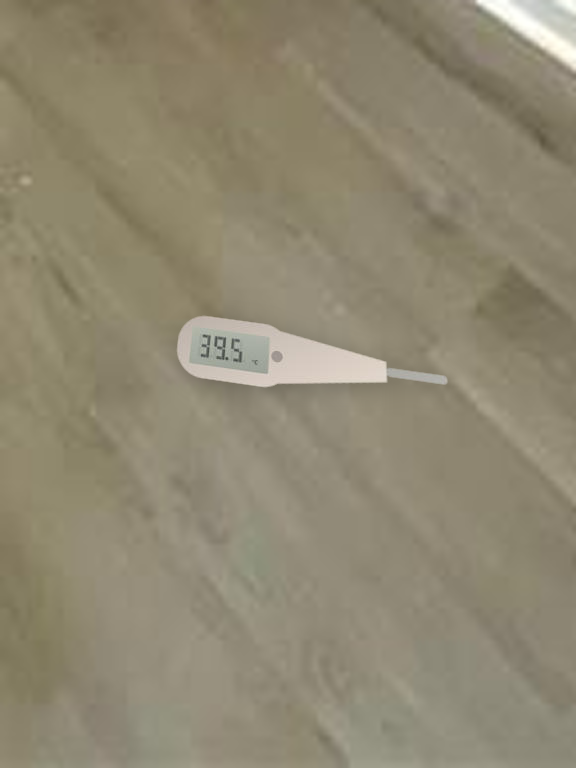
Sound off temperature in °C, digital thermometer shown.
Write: 39.5 °C
